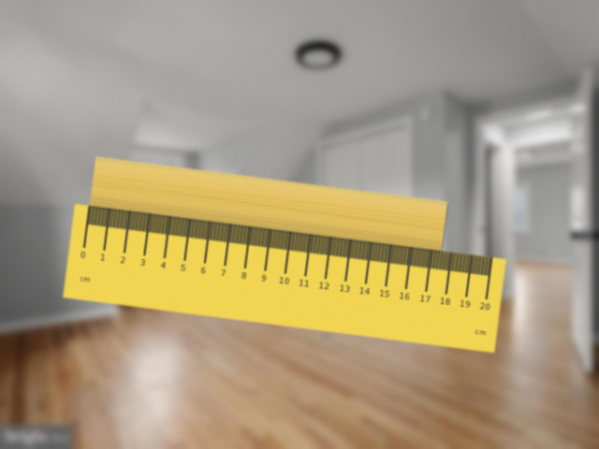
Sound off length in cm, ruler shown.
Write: 17.5 cm
